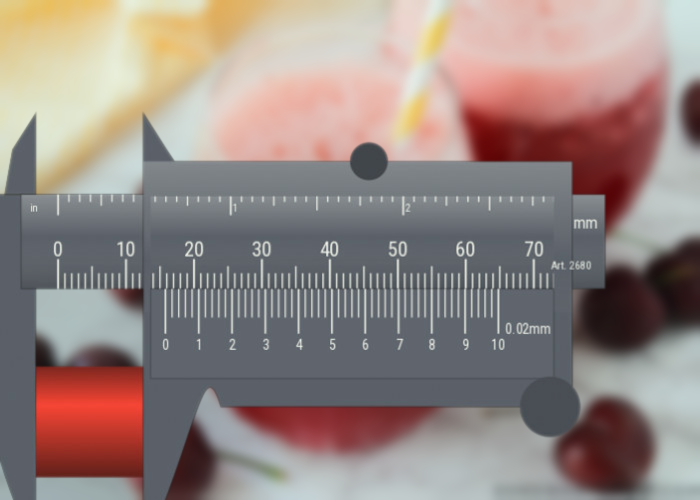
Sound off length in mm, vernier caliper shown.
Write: 15.8 mm
